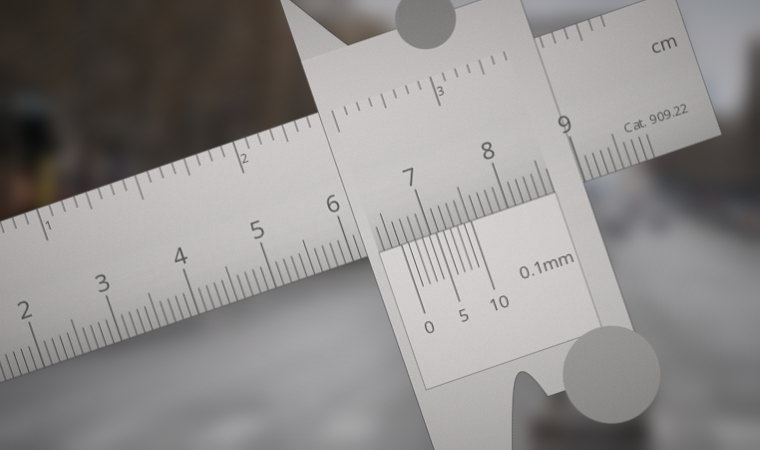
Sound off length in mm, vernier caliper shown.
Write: 66.2 mm
